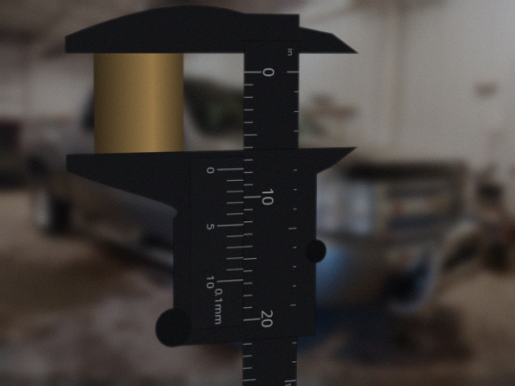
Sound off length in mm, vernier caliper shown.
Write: 7.7 mm
